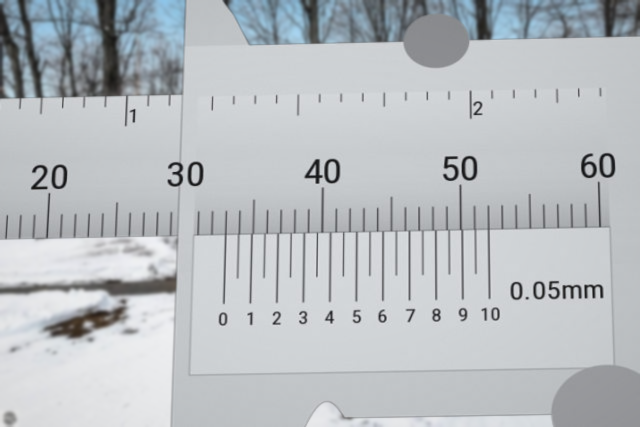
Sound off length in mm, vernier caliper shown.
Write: 33.0 mm
